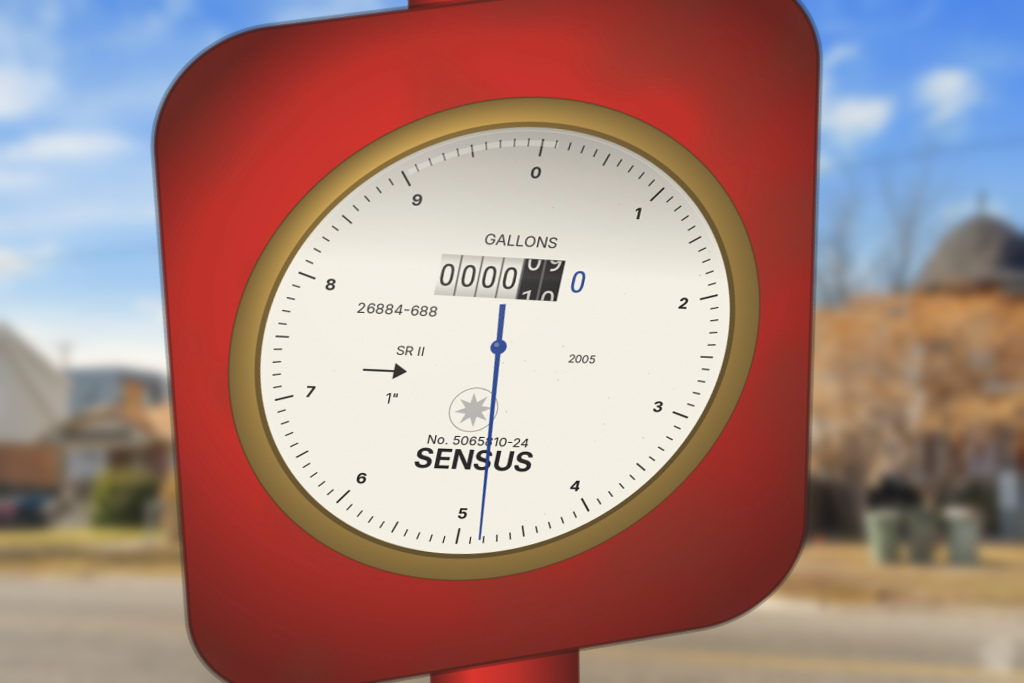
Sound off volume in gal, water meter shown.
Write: 94.8 gal
